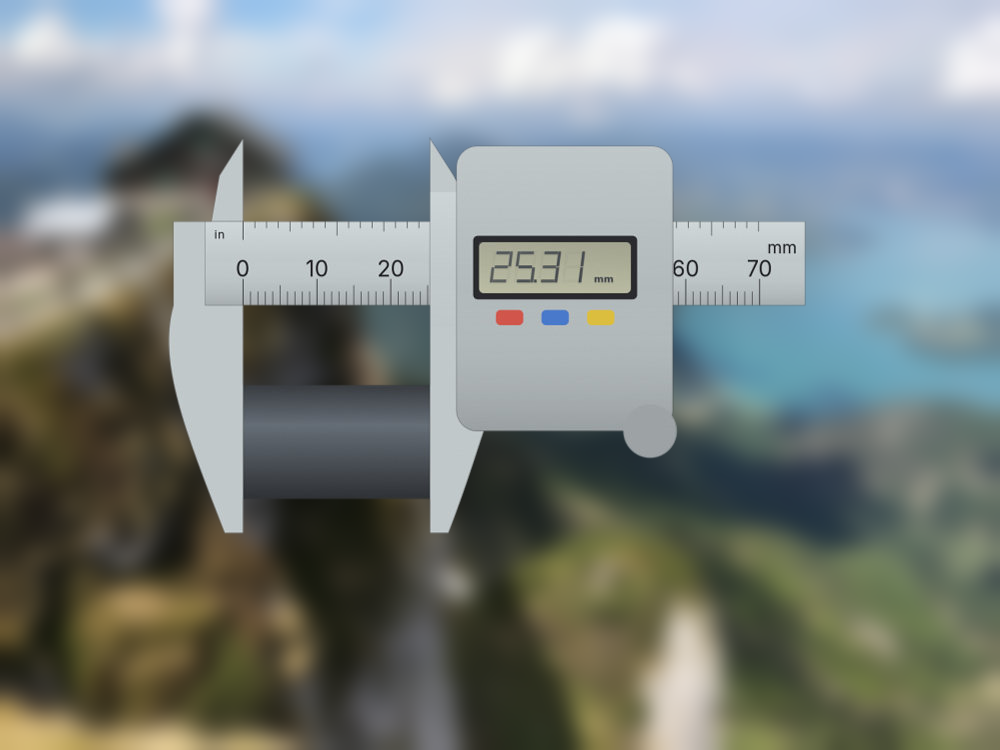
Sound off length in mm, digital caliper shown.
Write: 25.31 mm
